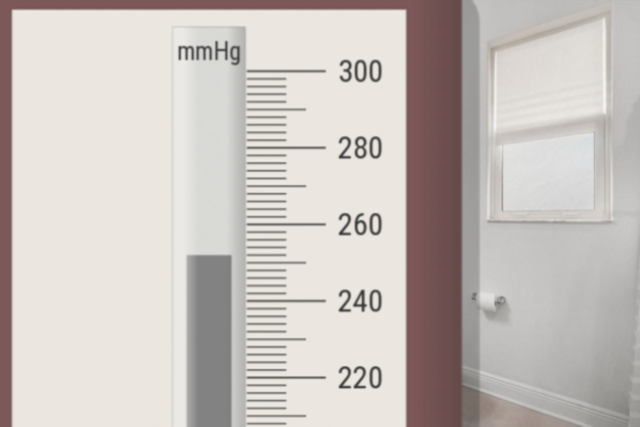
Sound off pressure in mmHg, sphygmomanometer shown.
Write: 252 mmHg
